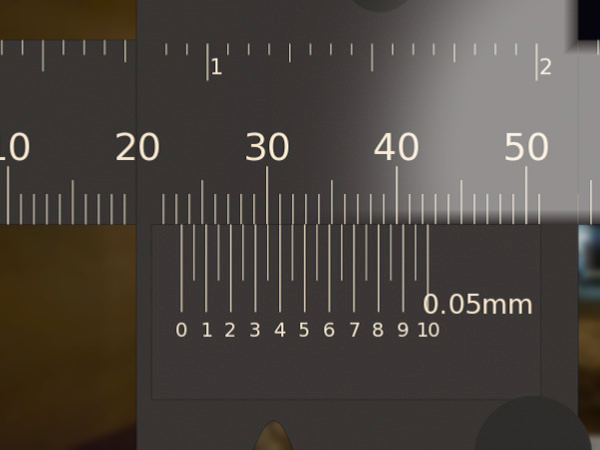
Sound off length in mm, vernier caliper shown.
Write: 23.4 mm
